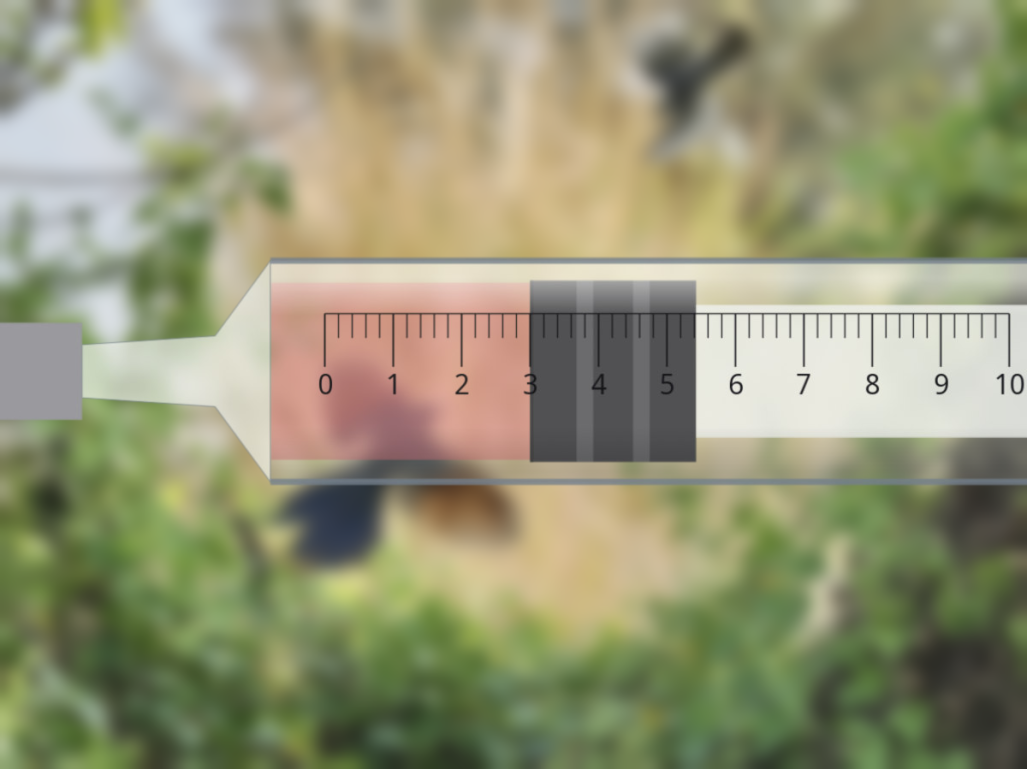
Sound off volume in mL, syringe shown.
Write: 3 mL
